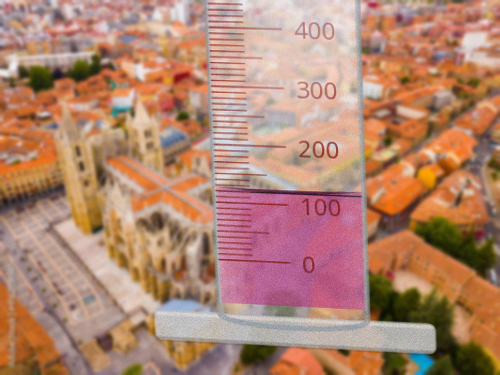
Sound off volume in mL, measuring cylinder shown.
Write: 120 mL
